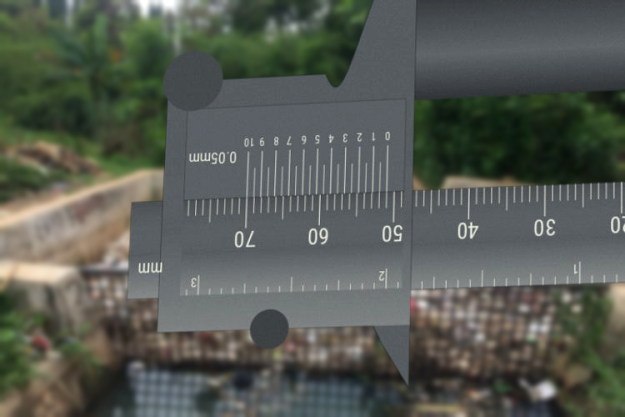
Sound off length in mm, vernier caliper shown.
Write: 51.0 mm
